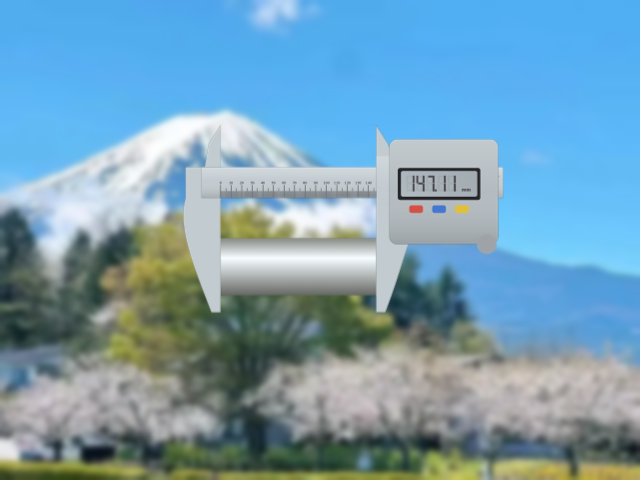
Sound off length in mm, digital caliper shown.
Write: 147.11 mm
